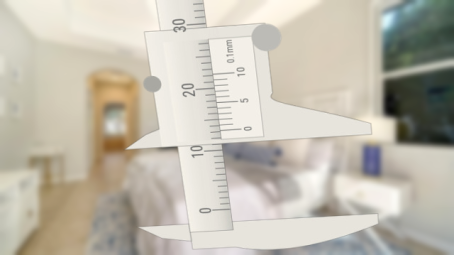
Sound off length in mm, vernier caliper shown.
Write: 13.2 mm
